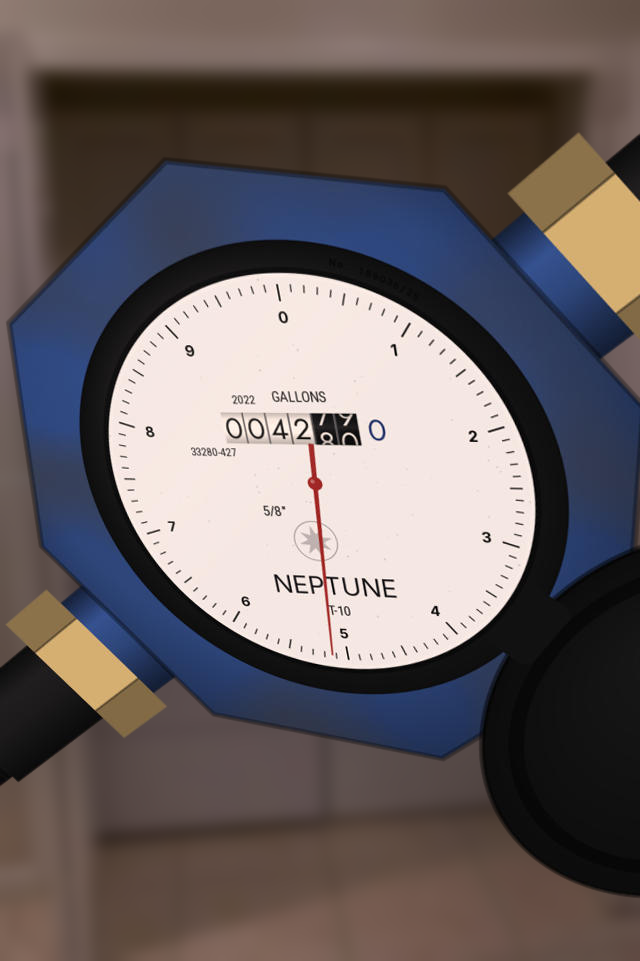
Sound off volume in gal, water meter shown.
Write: 42795.1 gal
